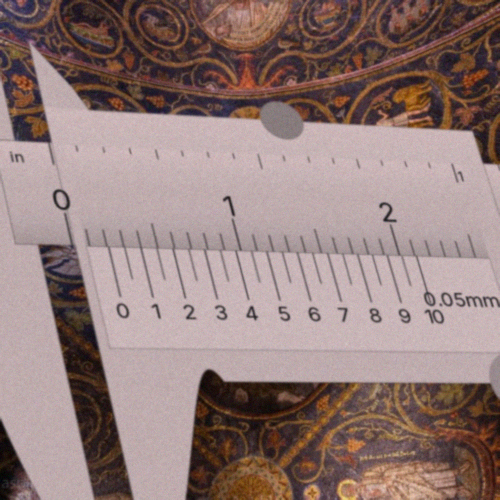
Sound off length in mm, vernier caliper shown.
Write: 2.1 mm
